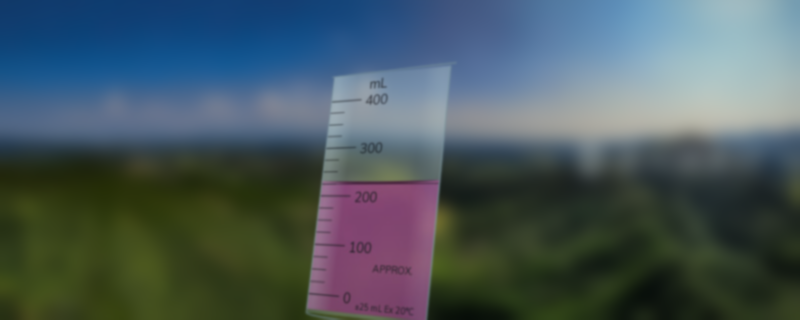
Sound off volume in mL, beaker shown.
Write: 225 mL
